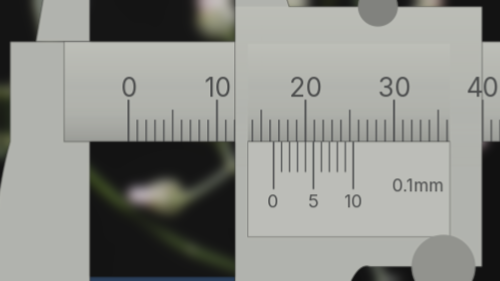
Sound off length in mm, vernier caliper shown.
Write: 16.4 mm
